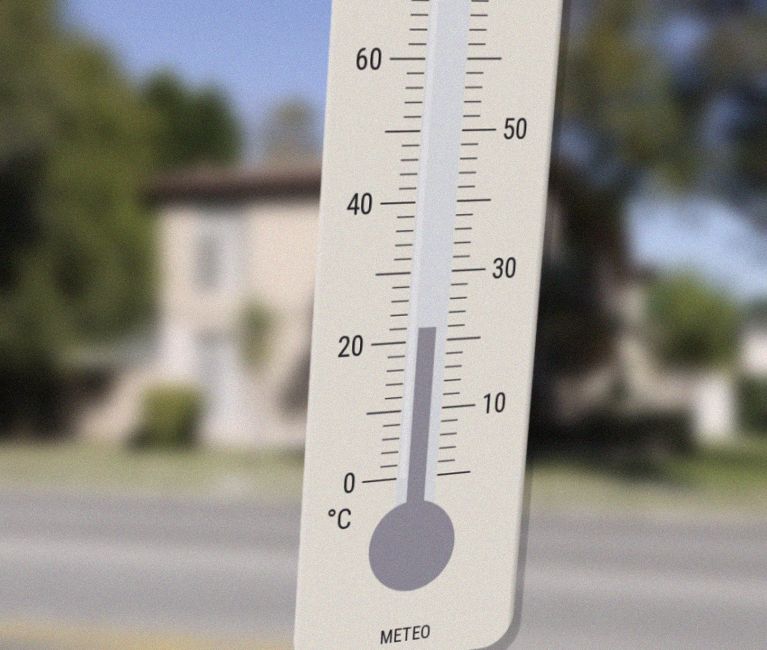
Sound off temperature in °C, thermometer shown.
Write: 22 °C
